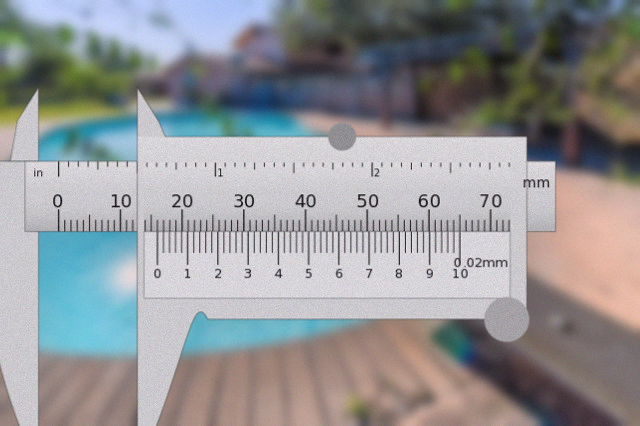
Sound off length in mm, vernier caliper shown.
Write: 16.0 mm
